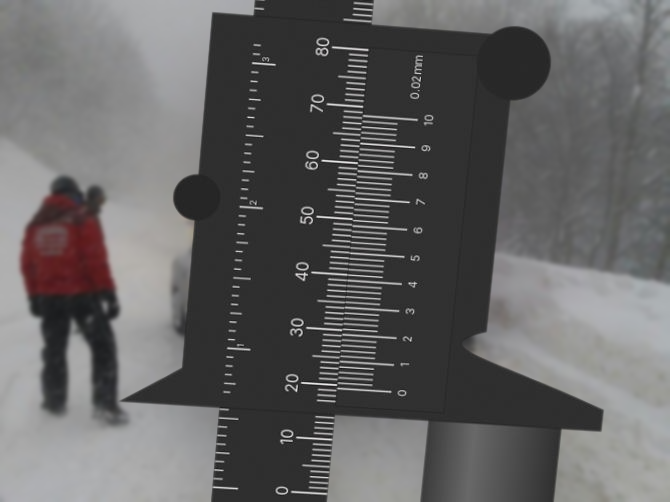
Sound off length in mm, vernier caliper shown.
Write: 19.4 mm
